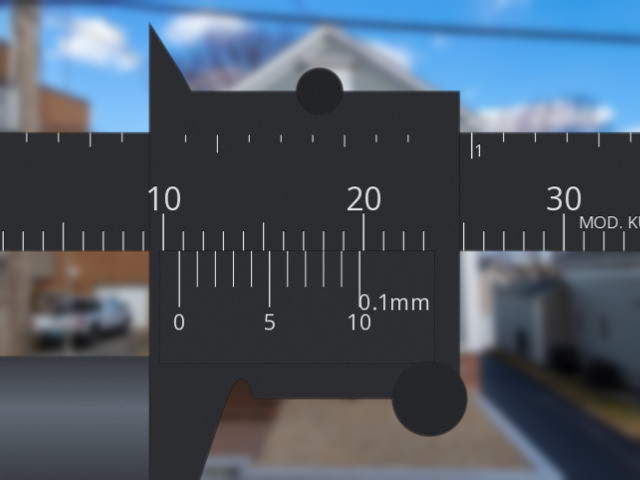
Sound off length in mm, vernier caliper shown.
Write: 10.8 mm
